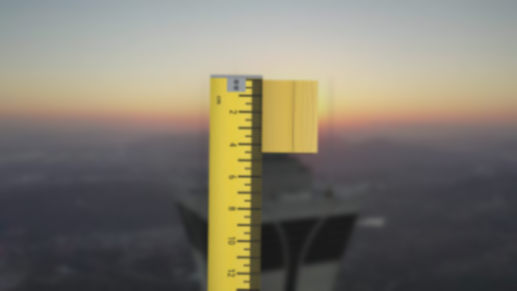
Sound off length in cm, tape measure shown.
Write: 4.5 cm
